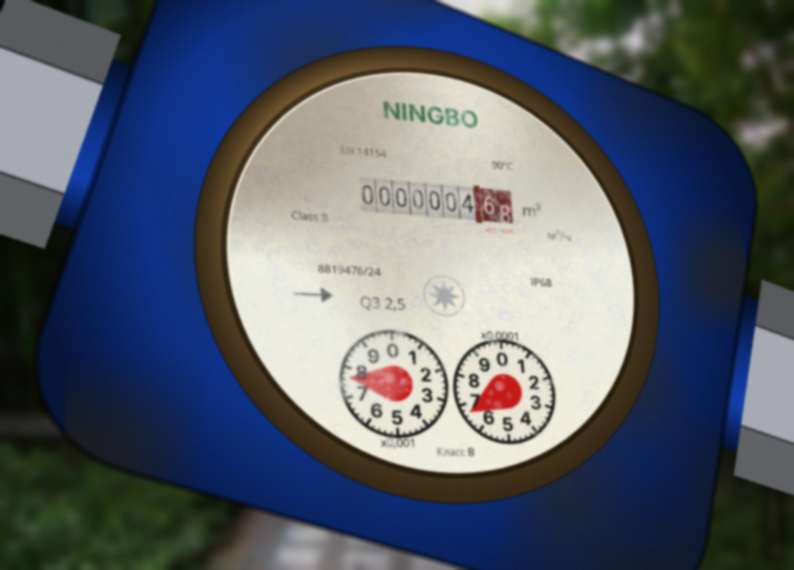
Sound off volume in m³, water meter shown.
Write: 4.6776 m³
